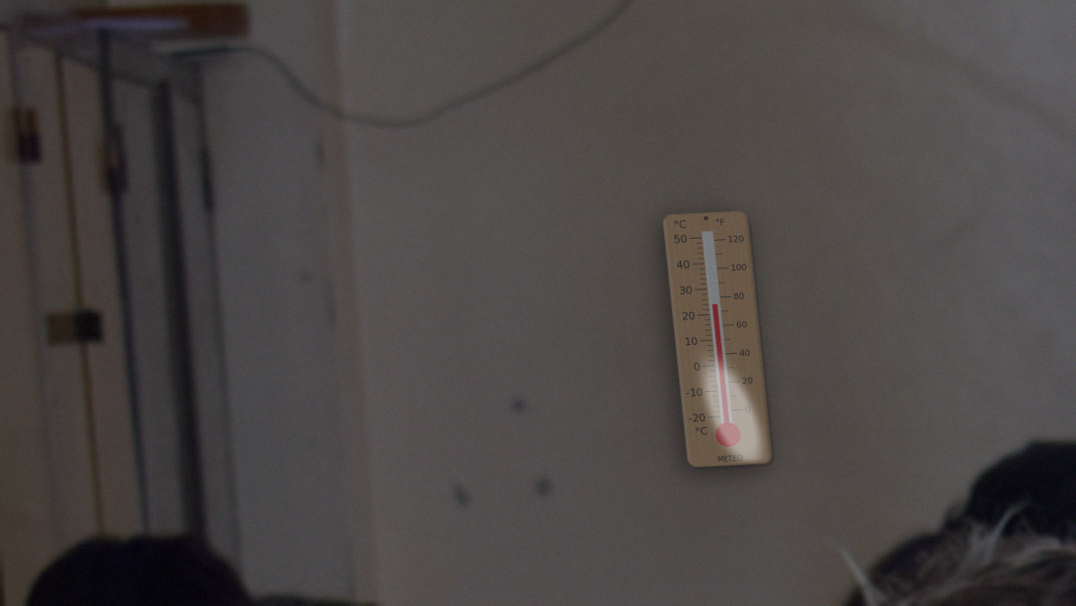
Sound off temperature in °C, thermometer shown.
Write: 24 °C
